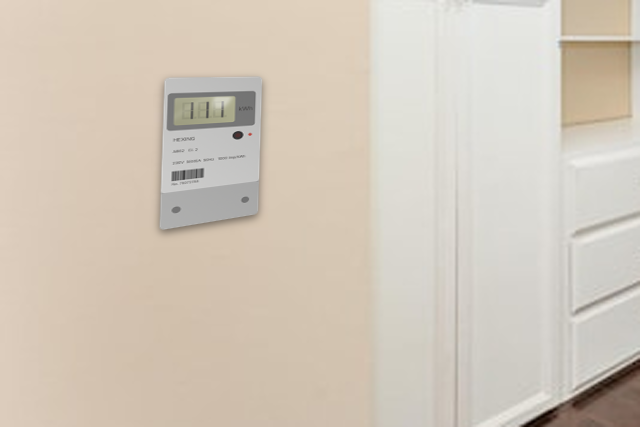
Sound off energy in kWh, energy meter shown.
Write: 111 kWh
